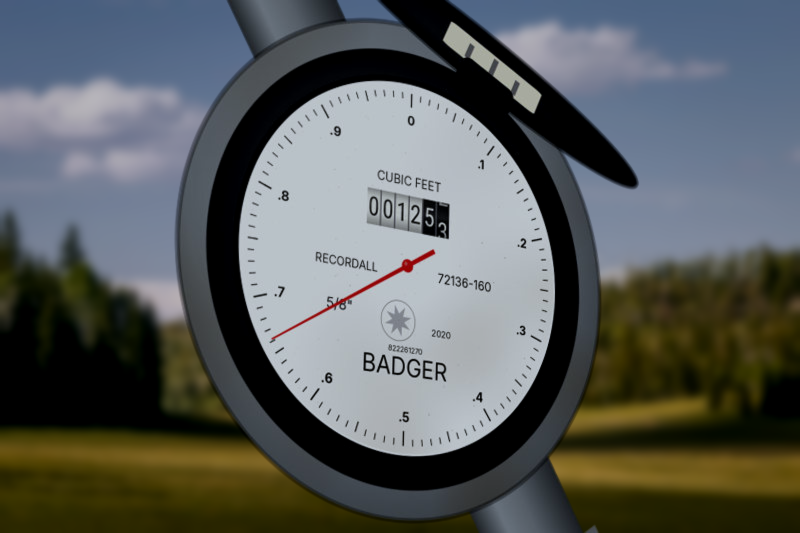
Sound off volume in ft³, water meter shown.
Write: 1252.66 ft³
